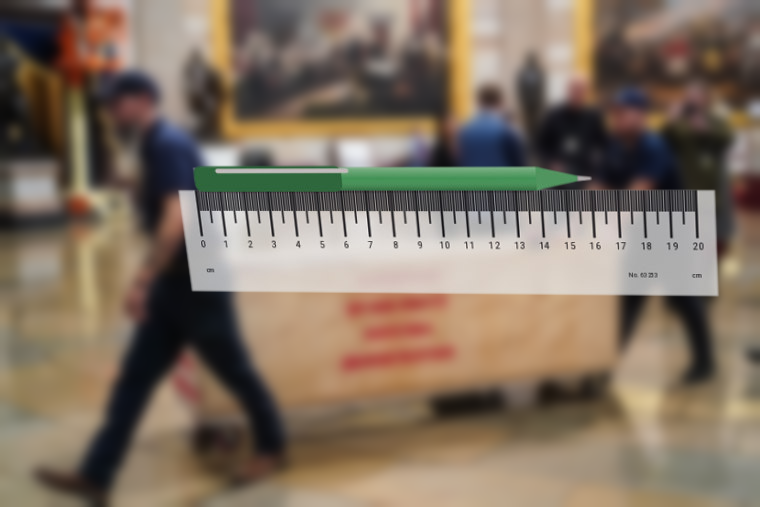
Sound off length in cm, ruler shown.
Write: 16 cm
